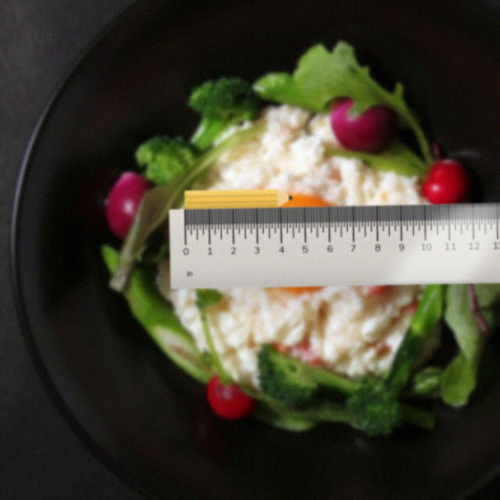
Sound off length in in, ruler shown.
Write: 4.5 in
